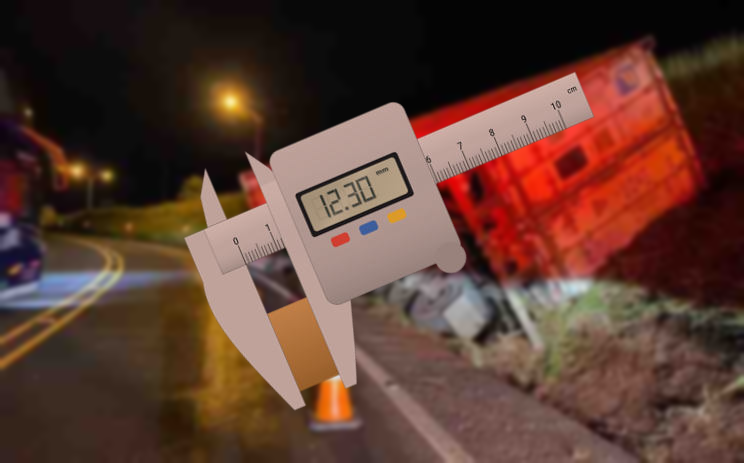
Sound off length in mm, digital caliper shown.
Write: 12.30 mm
